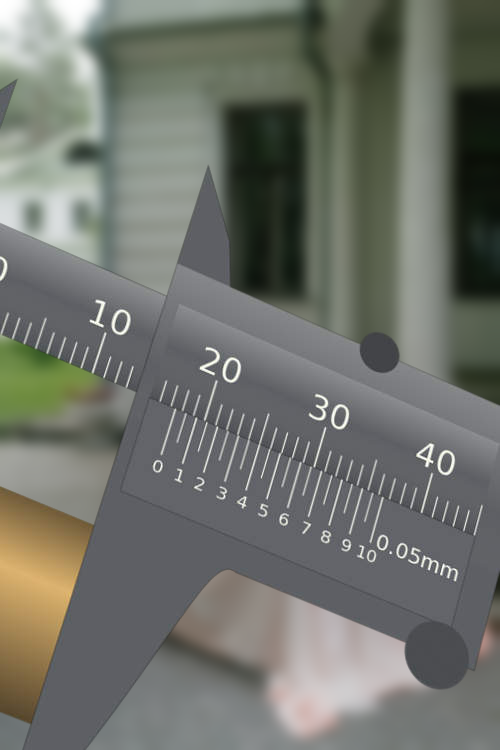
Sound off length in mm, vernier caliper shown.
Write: 17.4 mm
